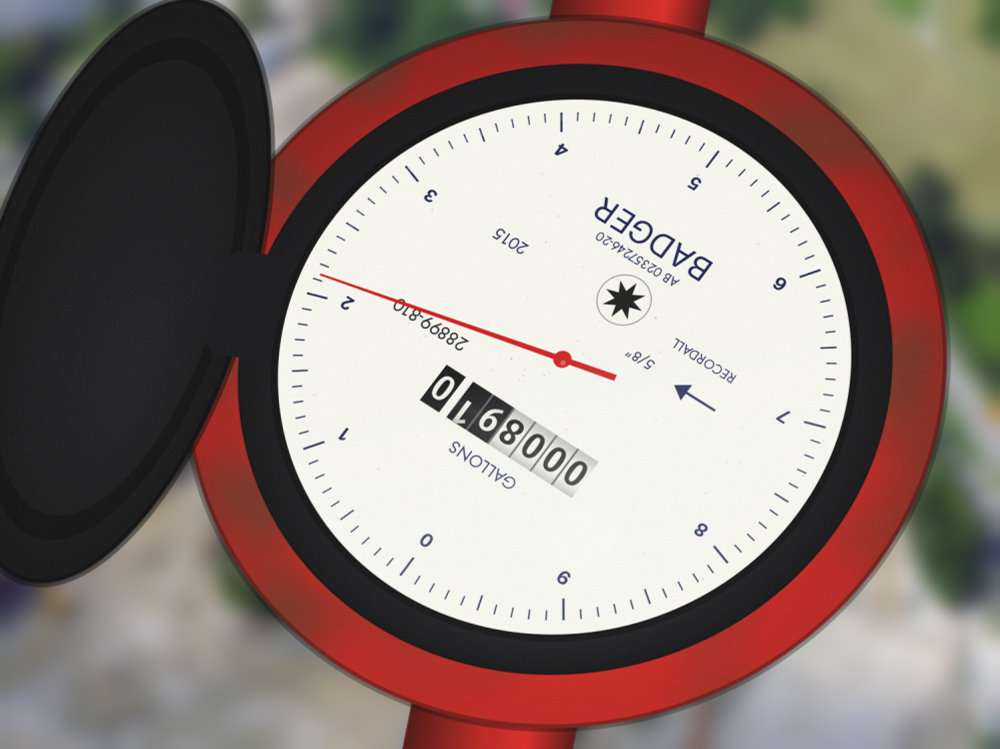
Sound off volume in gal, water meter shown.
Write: 8912.1 gal
